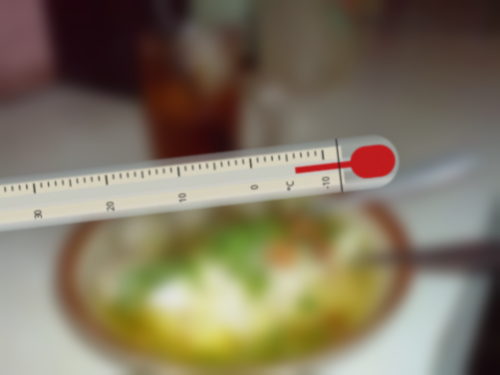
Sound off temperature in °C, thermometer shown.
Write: -6 °C
